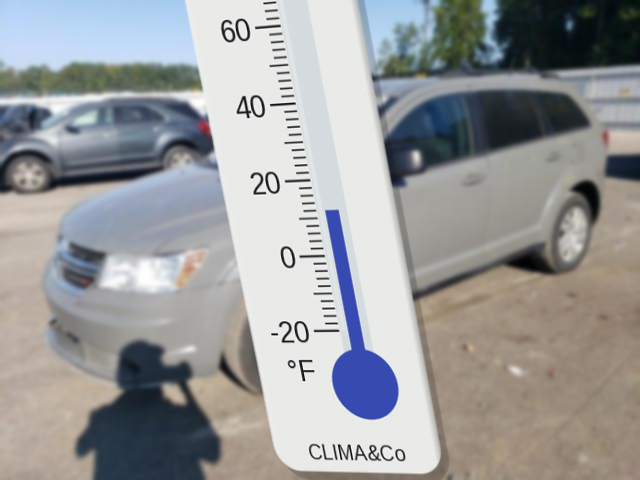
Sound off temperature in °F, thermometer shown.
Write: 12 °F
